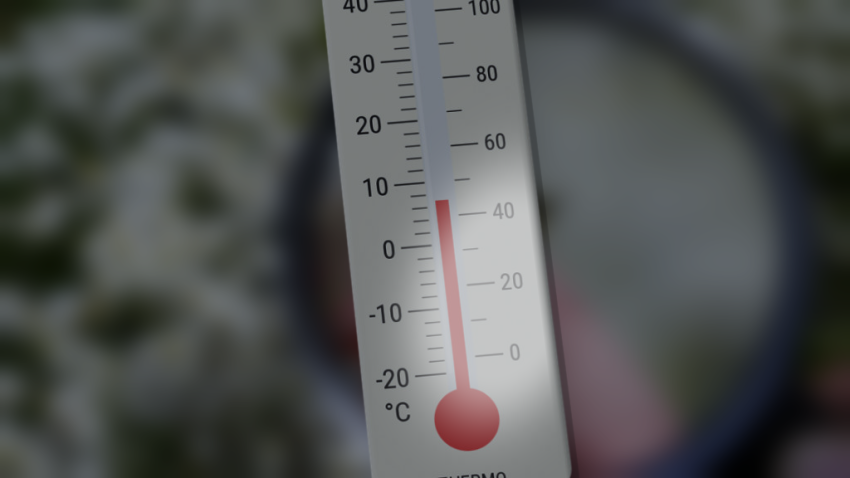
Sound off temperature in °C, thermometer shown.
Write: 7 °C
